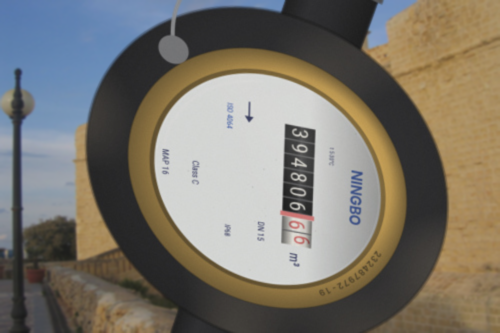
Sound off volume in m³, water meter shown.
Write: 394806.66 m³
